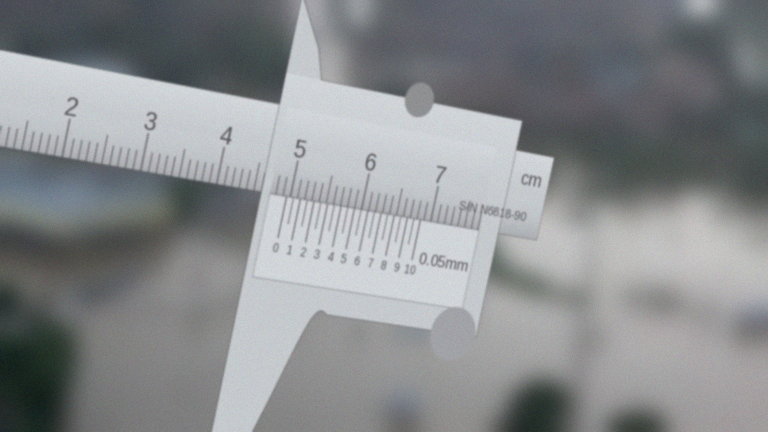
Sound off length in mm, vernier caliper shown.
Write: 49.5 mm
